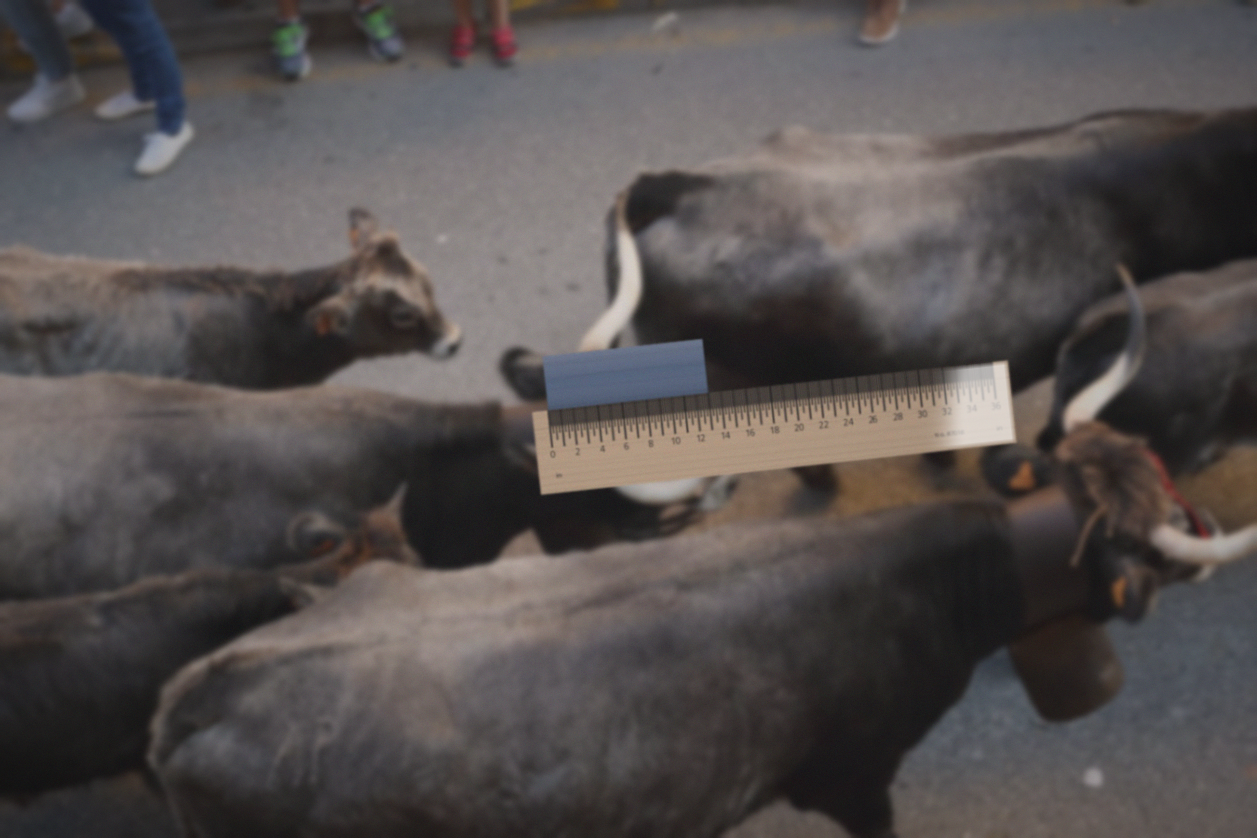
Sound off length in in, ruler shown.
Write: 13 in
